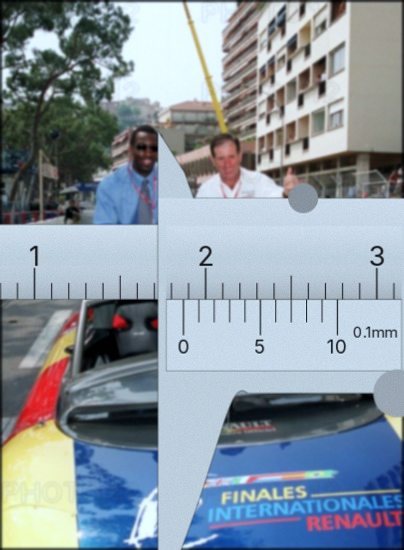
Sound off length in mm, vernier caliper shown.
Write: 18.7 mm
